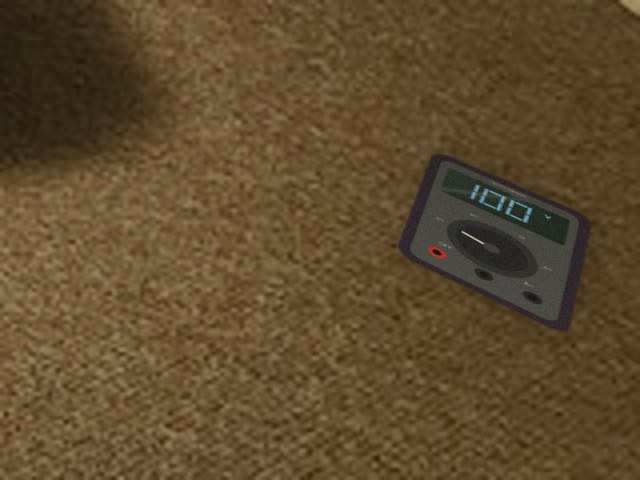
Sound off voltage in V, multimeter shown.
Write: 100 V
